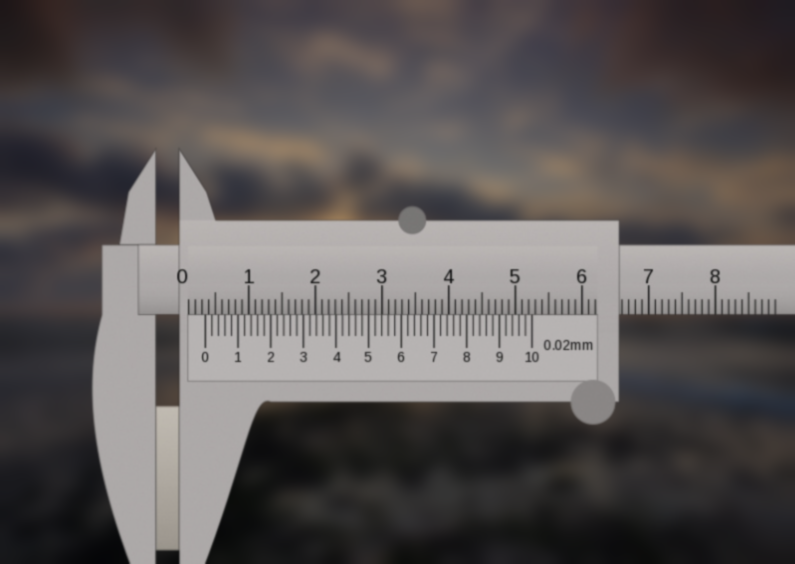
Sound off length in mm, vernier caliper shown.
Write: 3.5 mm
